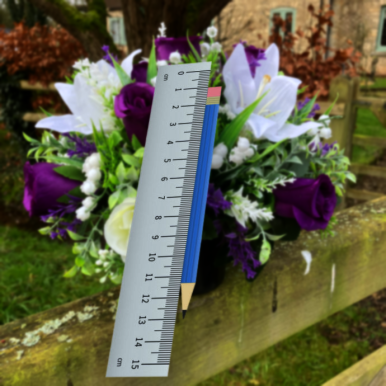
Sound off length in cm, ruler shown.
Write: 12 cm
